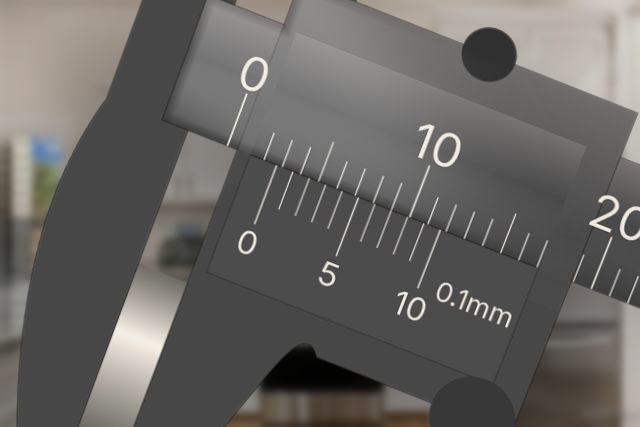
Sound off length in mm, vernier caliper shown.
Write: 2.7 mm
